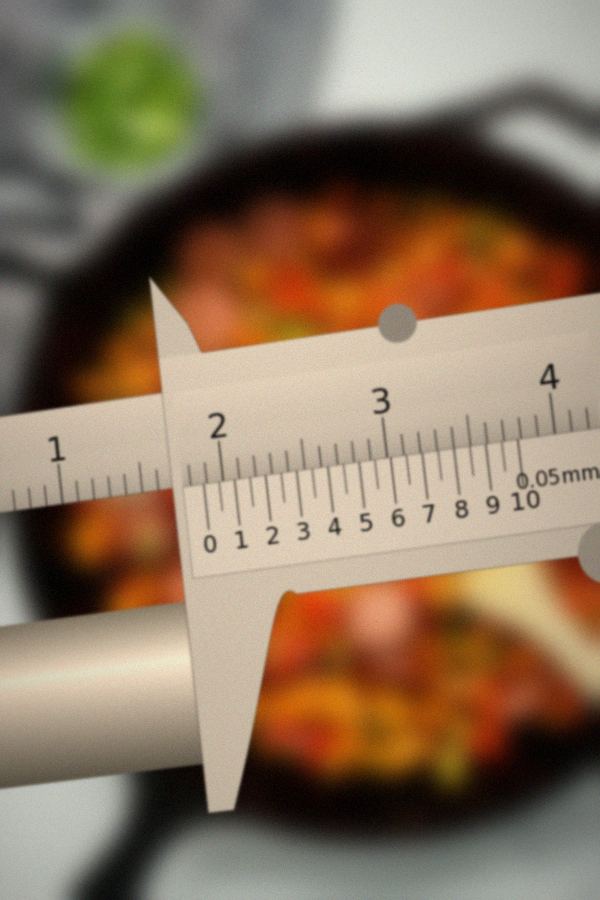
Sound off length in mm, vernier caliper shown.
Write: 18.8 mm
